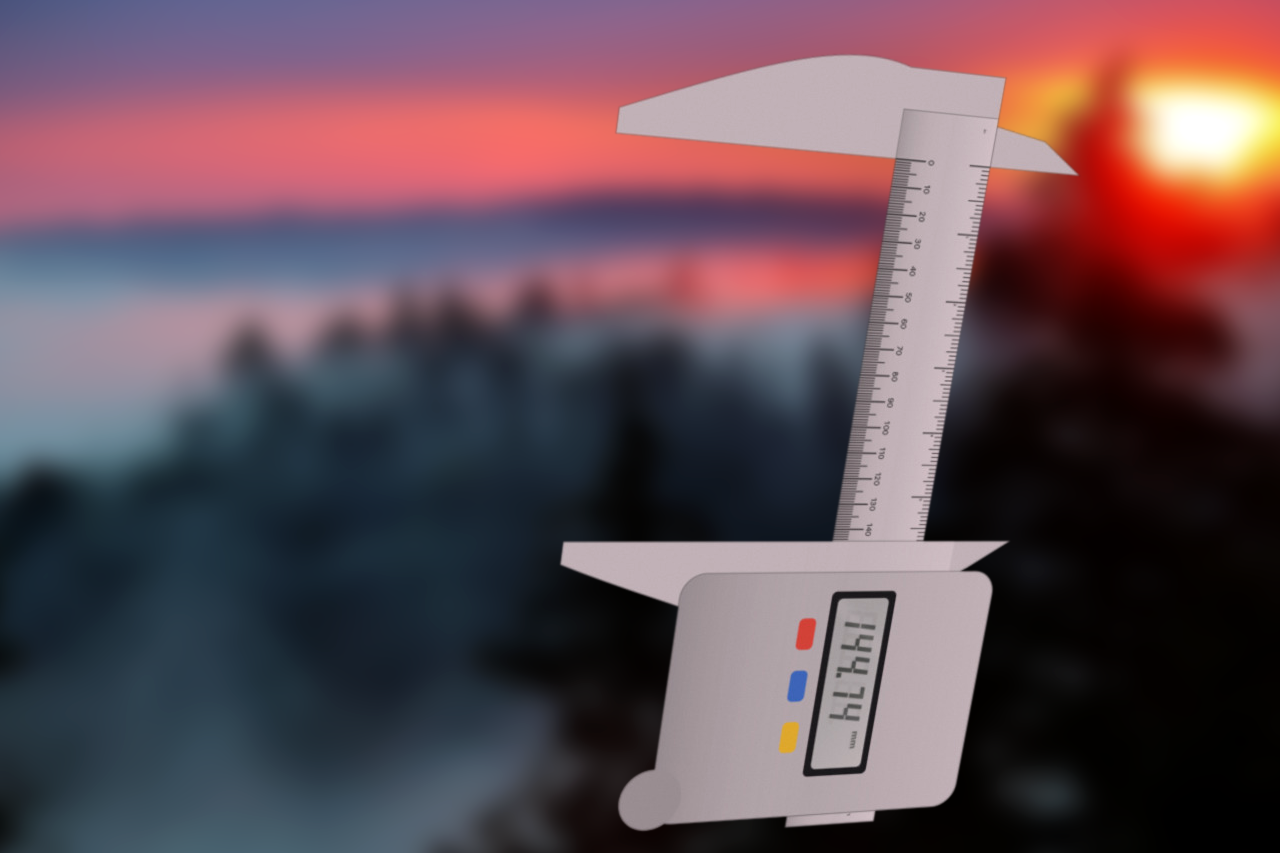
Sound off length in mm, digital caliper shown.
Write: 144.74 mm
